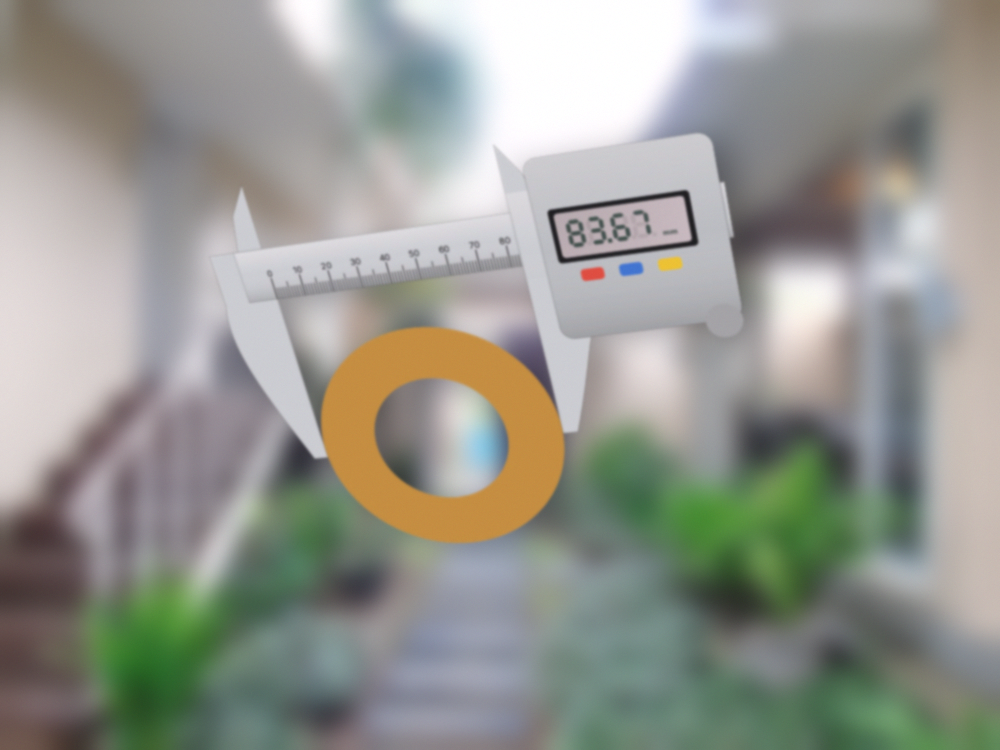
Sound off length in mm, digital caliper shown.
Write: 83.67 mm
